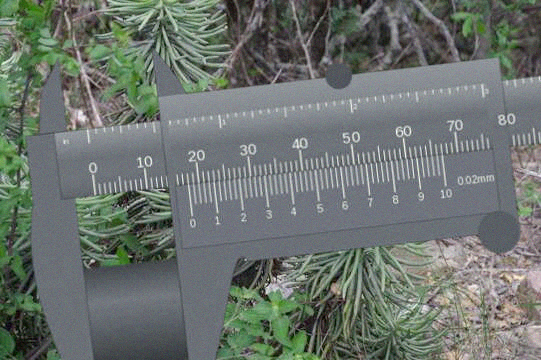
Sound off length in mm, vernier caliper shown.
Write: 18.0 mm
